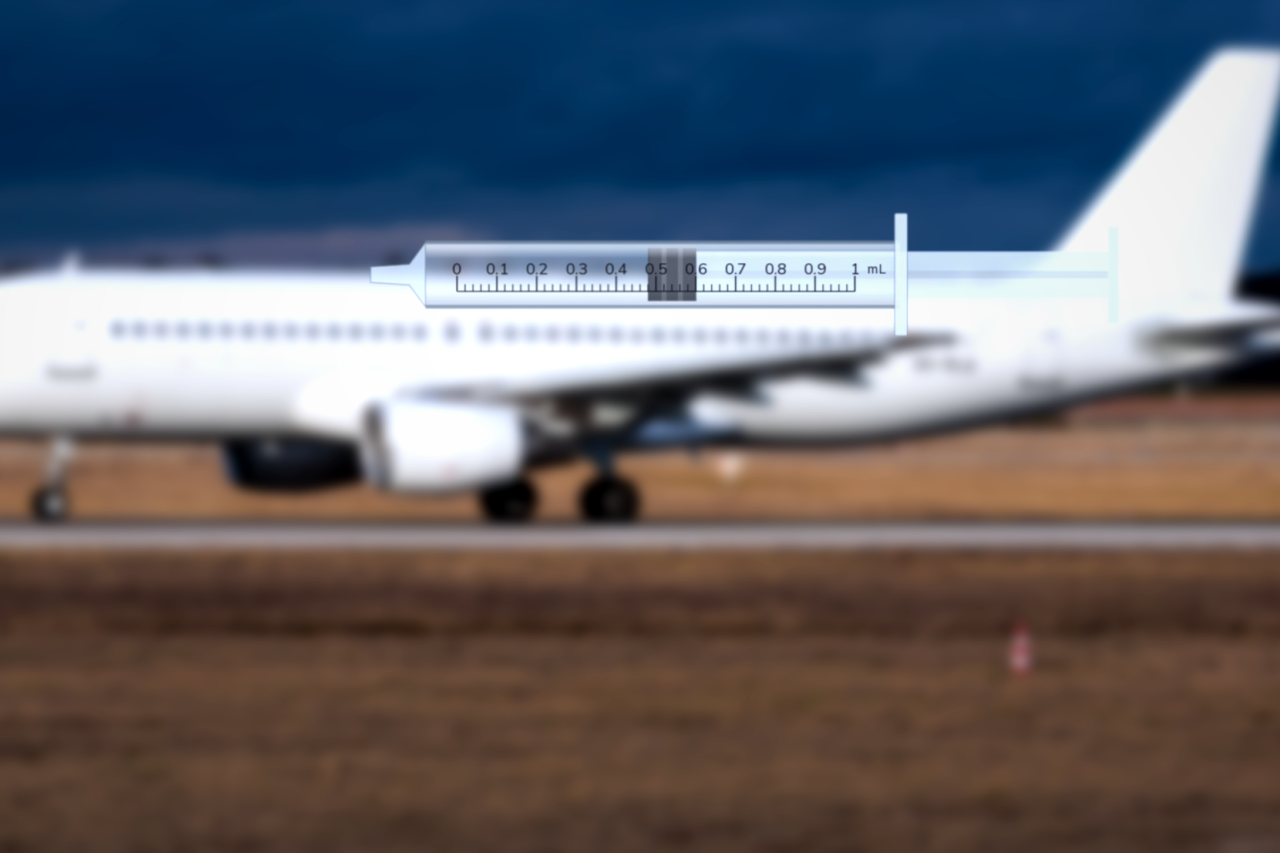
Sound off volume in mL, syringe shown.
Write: 0.48 mL
